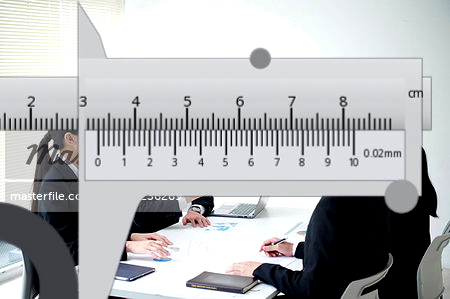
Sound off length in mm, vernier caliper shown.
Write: 33.0 mm
